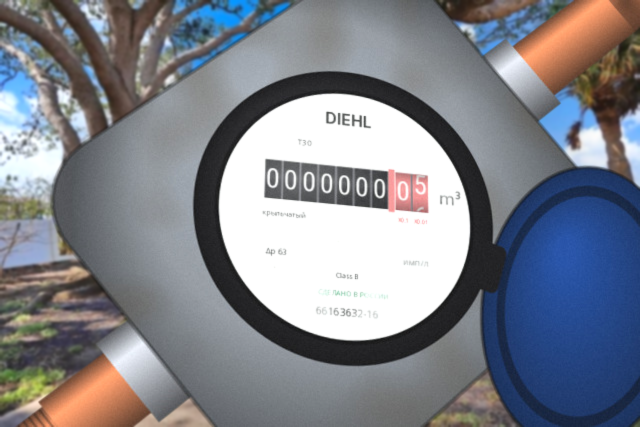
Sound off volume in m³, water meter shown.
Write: 0.05 m³
